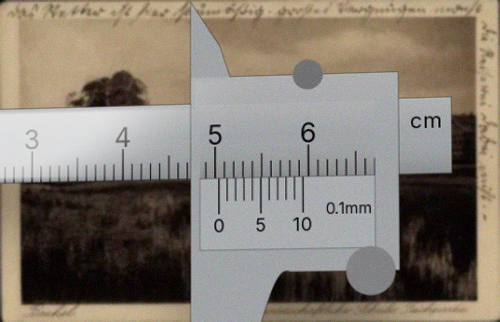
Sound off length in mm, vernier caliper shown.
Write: 50.4 mm
